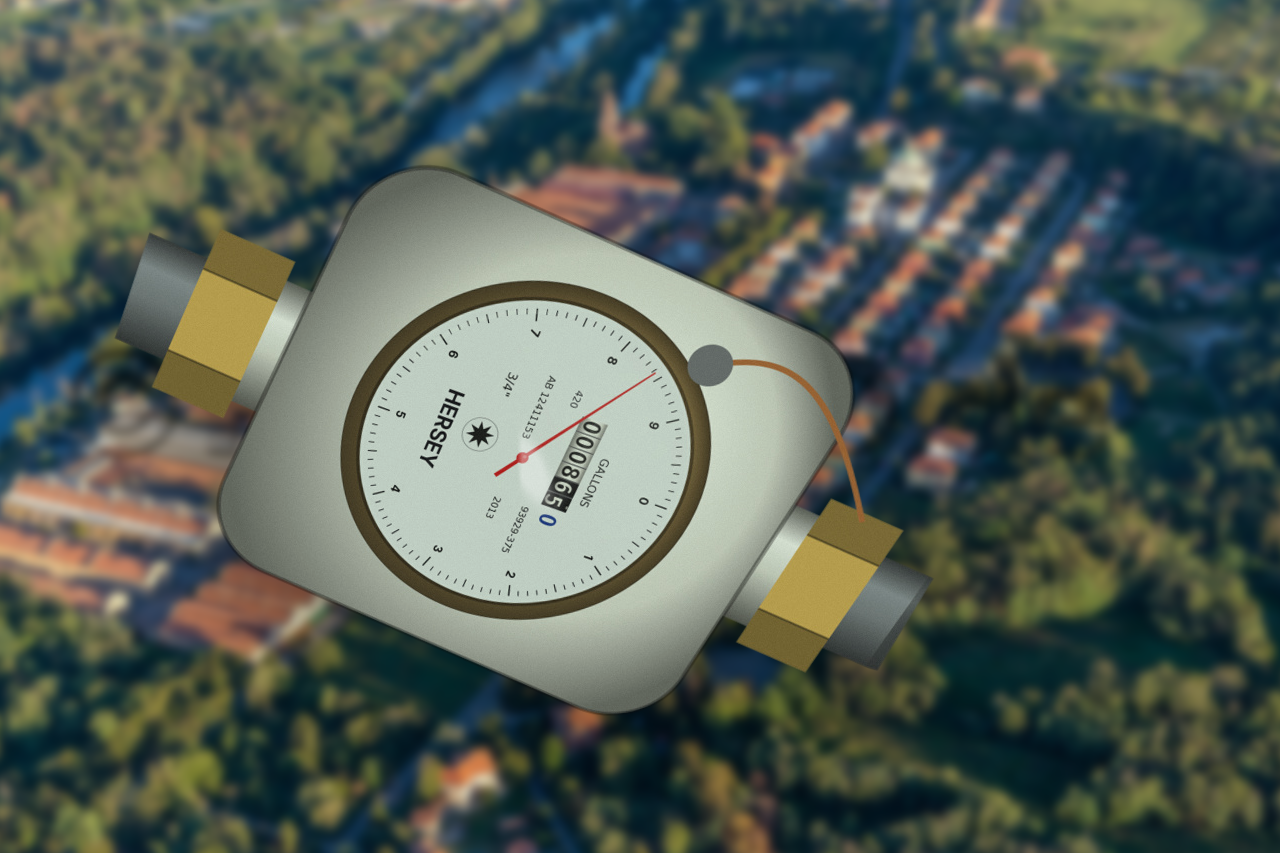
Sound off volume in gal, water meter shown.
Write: 8648.4 gal
